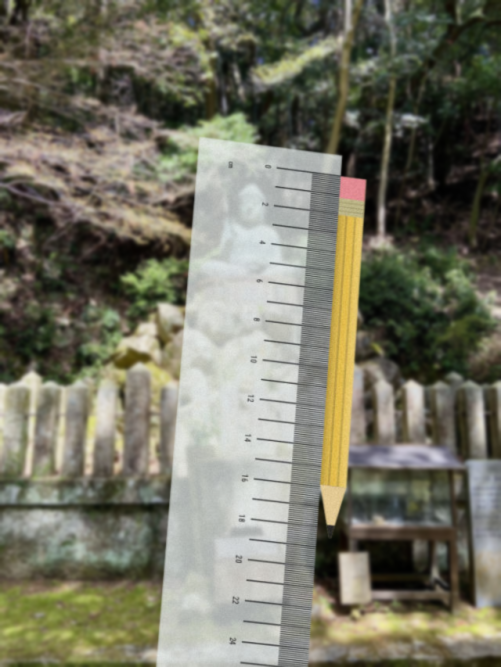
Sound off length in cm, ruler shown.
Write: 18.5 cm
